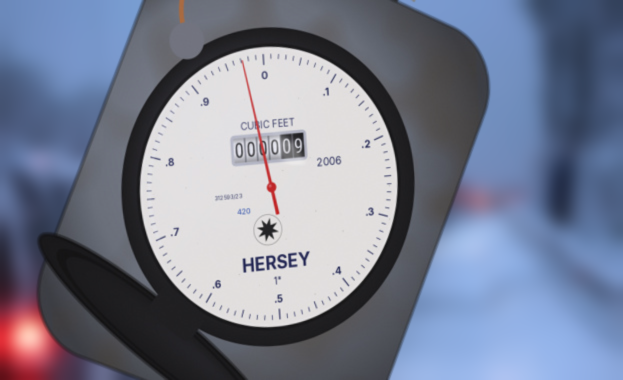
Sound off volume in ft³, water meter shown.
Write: 8.97 ft³
